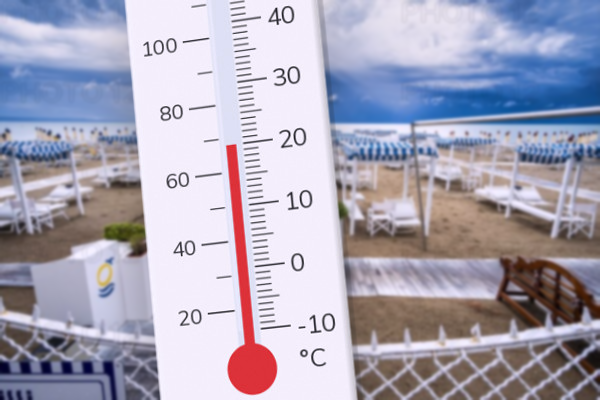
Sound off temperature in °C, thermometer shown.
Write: 20 °C
